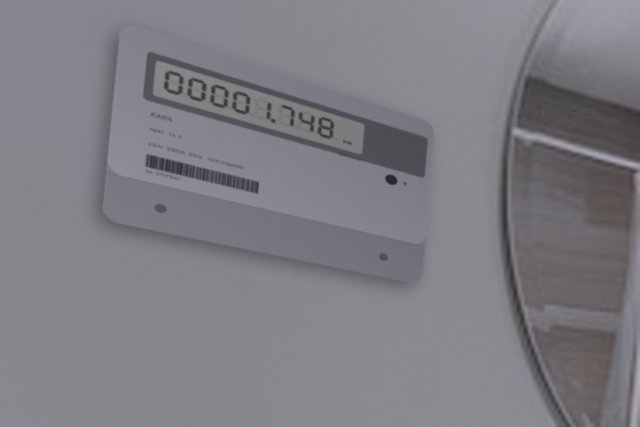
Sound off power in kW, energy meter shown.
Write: 1.748 kW
